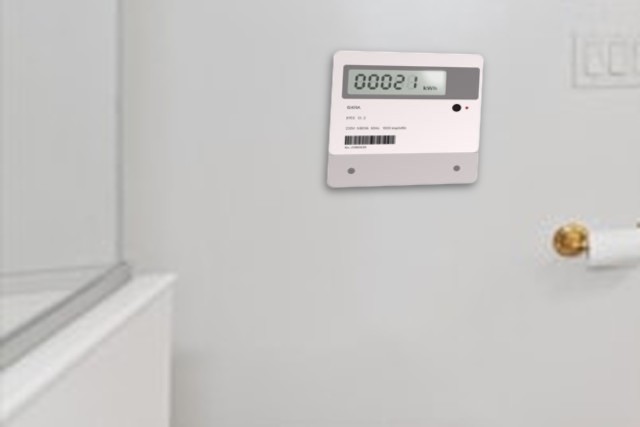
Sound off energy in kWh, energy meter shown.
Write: 21 kWh
